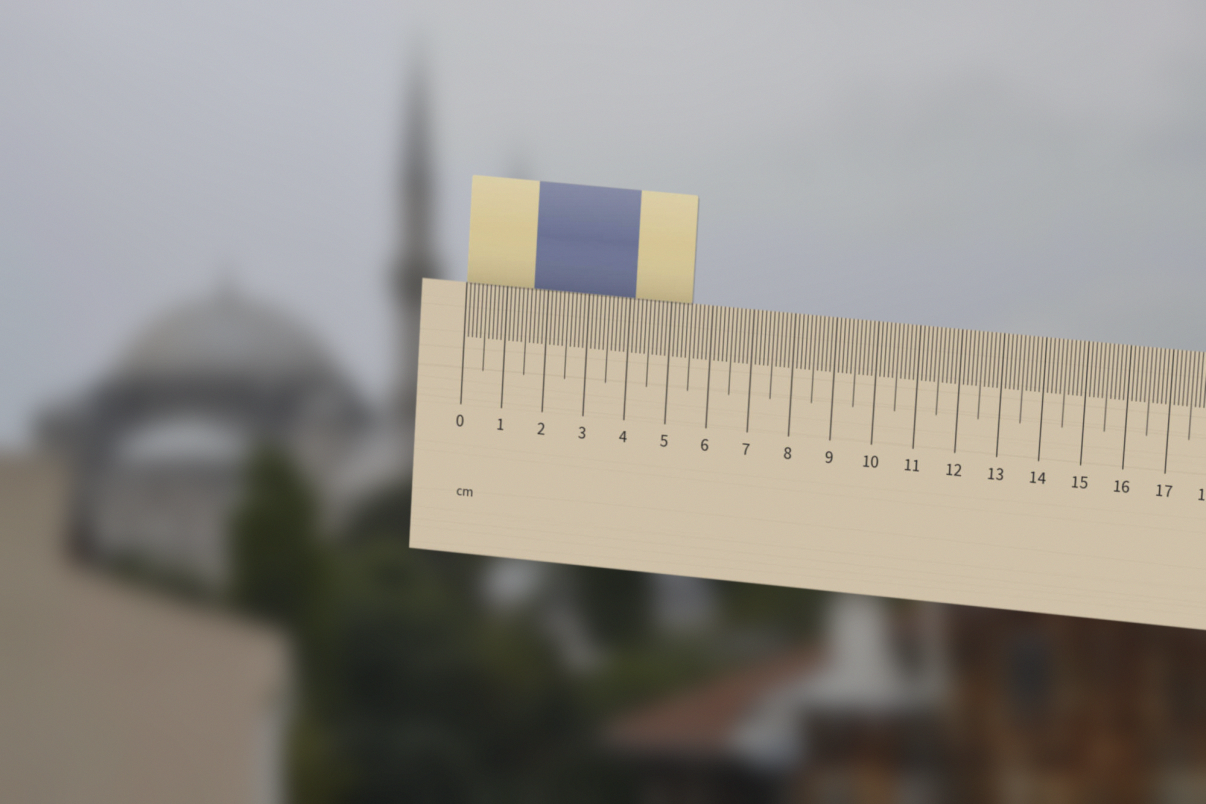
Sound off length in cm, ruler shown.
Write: 5.5 cm
